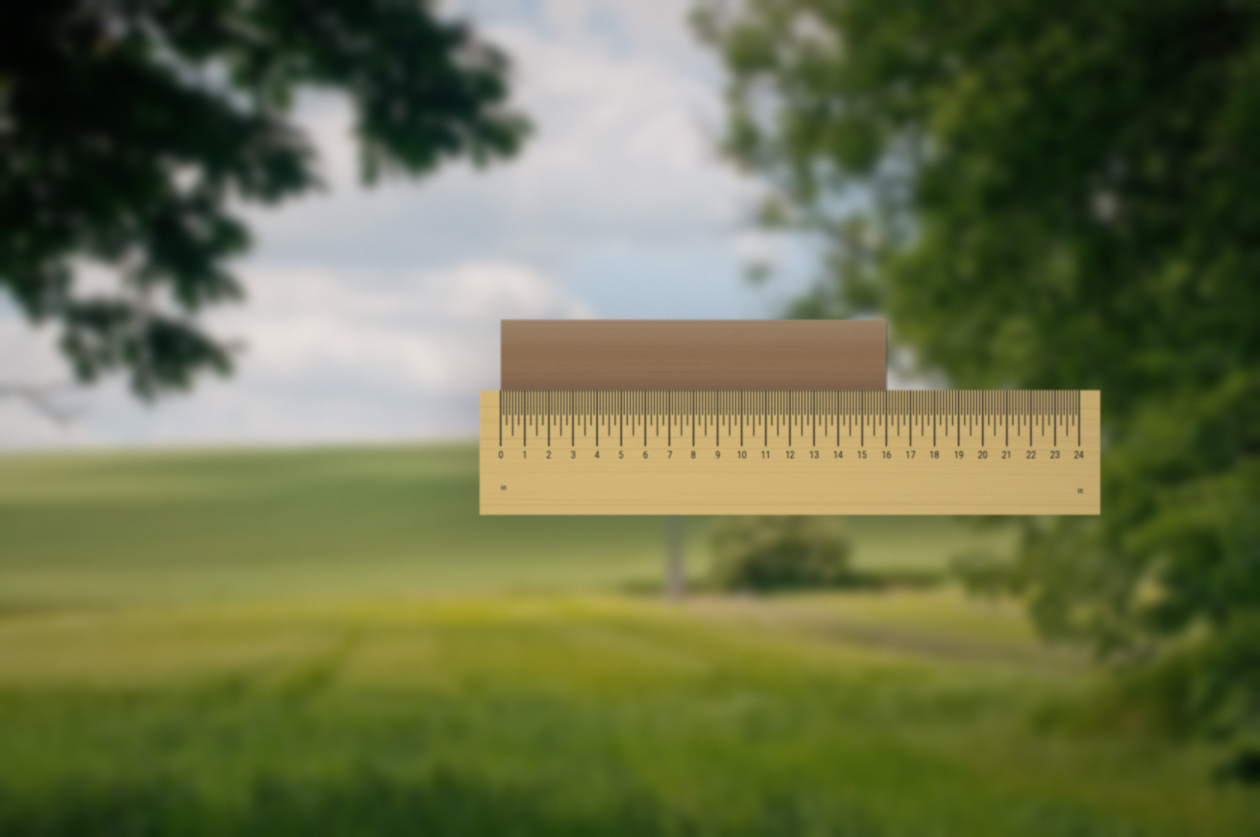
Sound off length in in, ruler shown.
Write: 16 in
